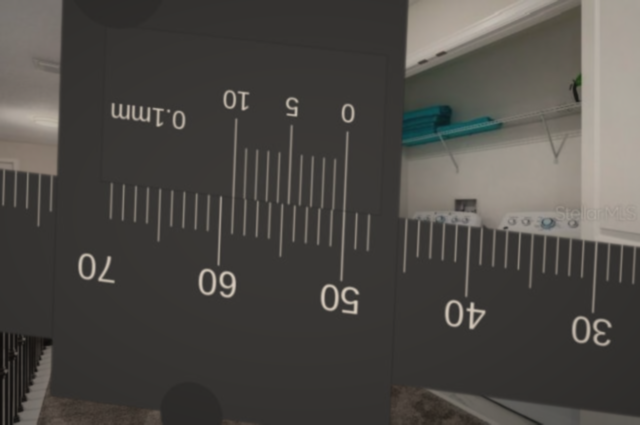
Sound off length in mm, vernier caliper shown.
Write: 50.0 mm
